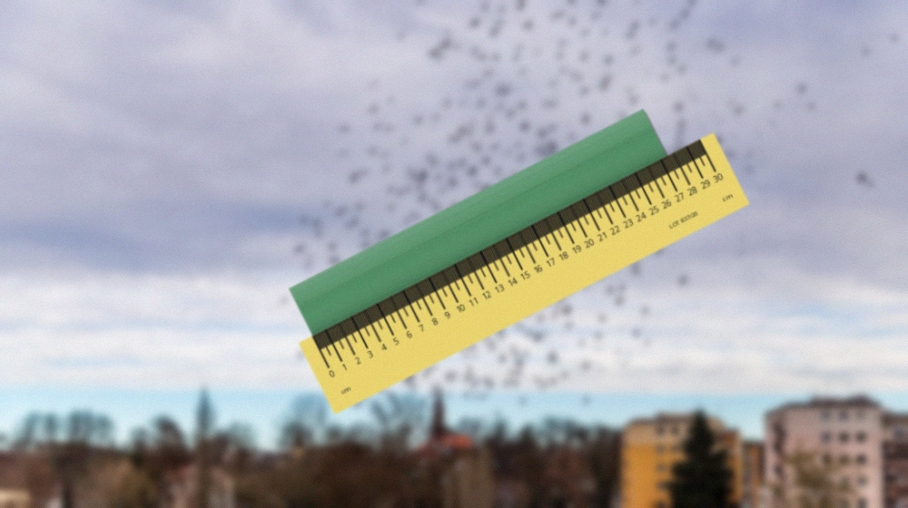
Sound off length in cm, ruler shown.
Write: 27.5 cm
